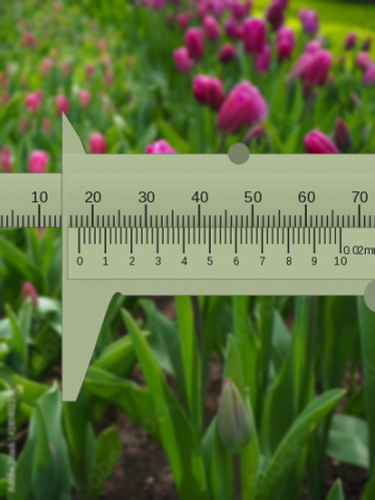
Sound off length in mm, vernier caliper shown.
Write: 17.5 mm
